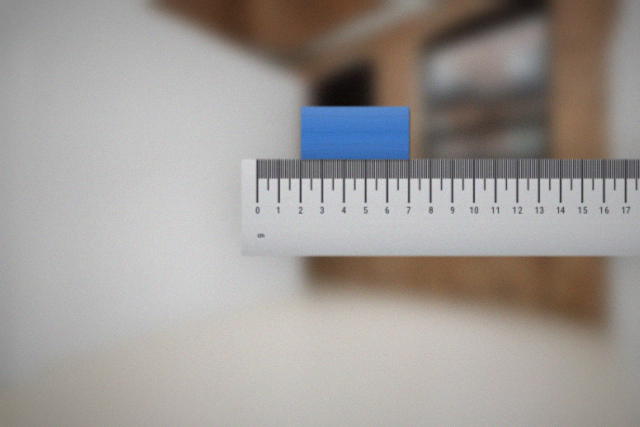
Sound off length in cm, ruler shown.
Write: 5 cm
